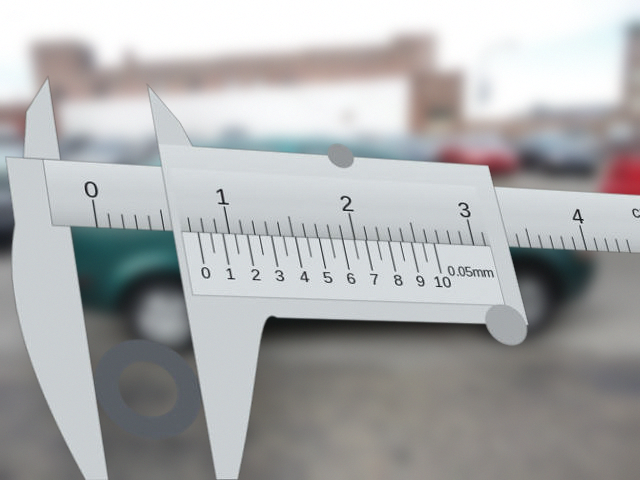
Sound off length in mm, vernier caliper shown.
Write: 7.6 mm
